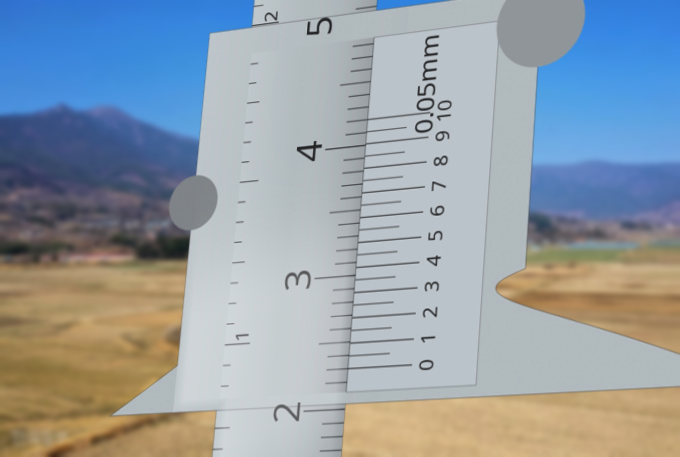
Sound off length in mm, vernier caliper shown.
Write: 23.0 mm
